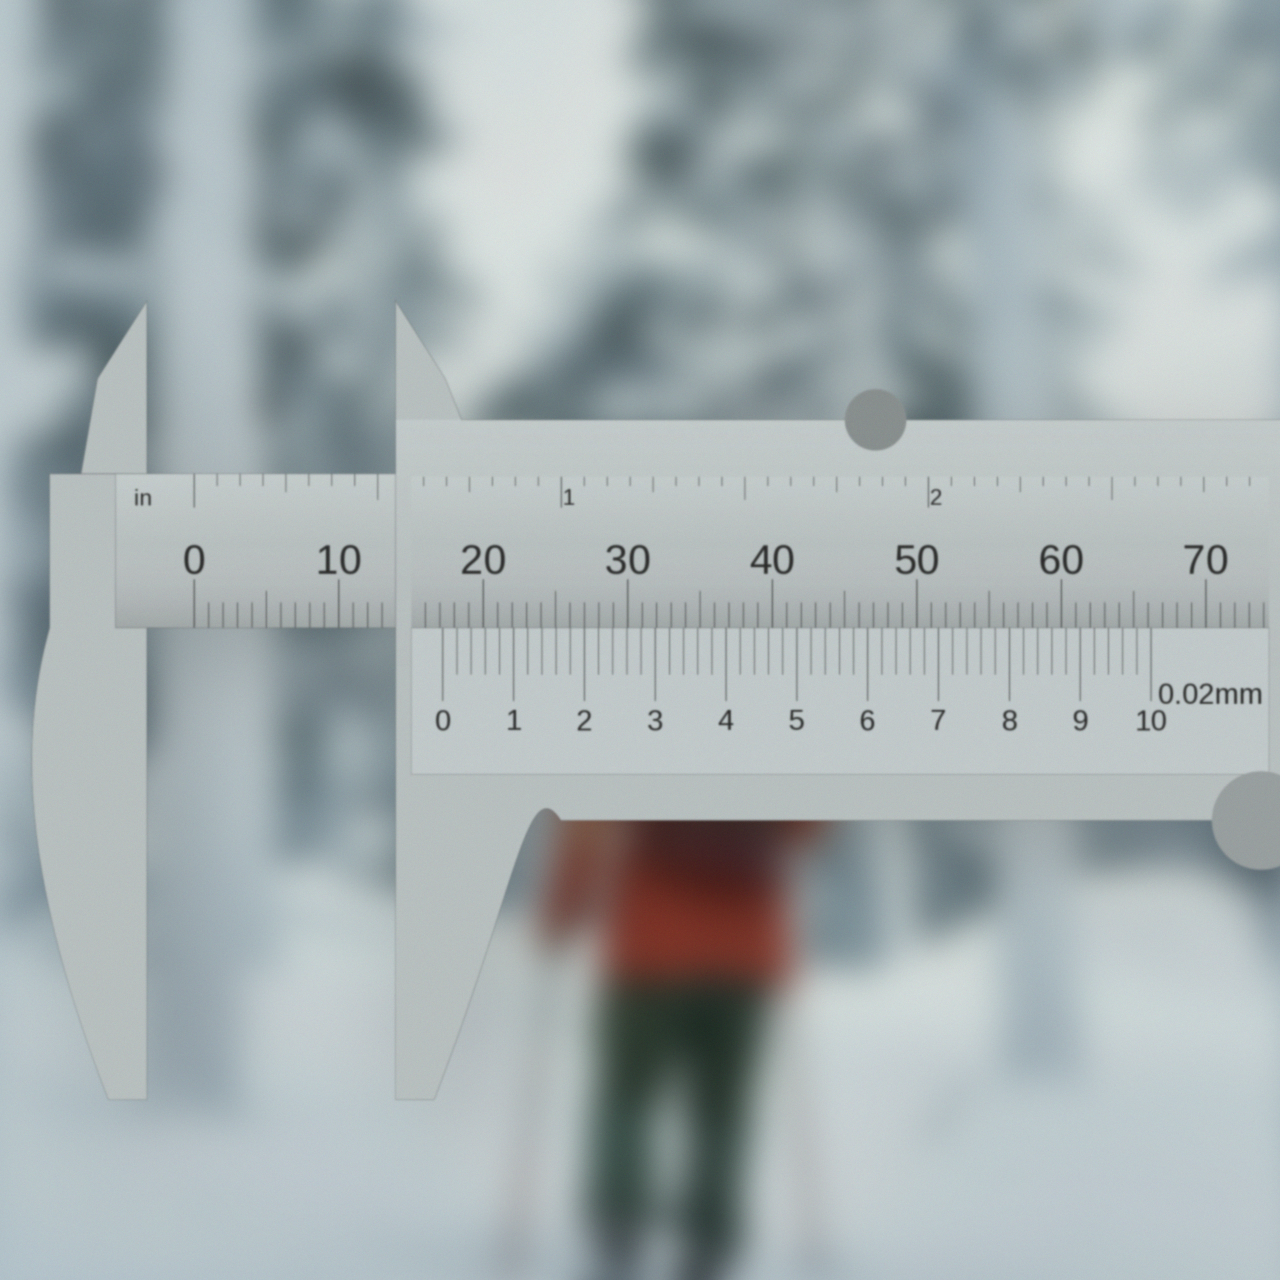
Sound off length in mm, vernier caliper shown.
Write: 17.2 mm
